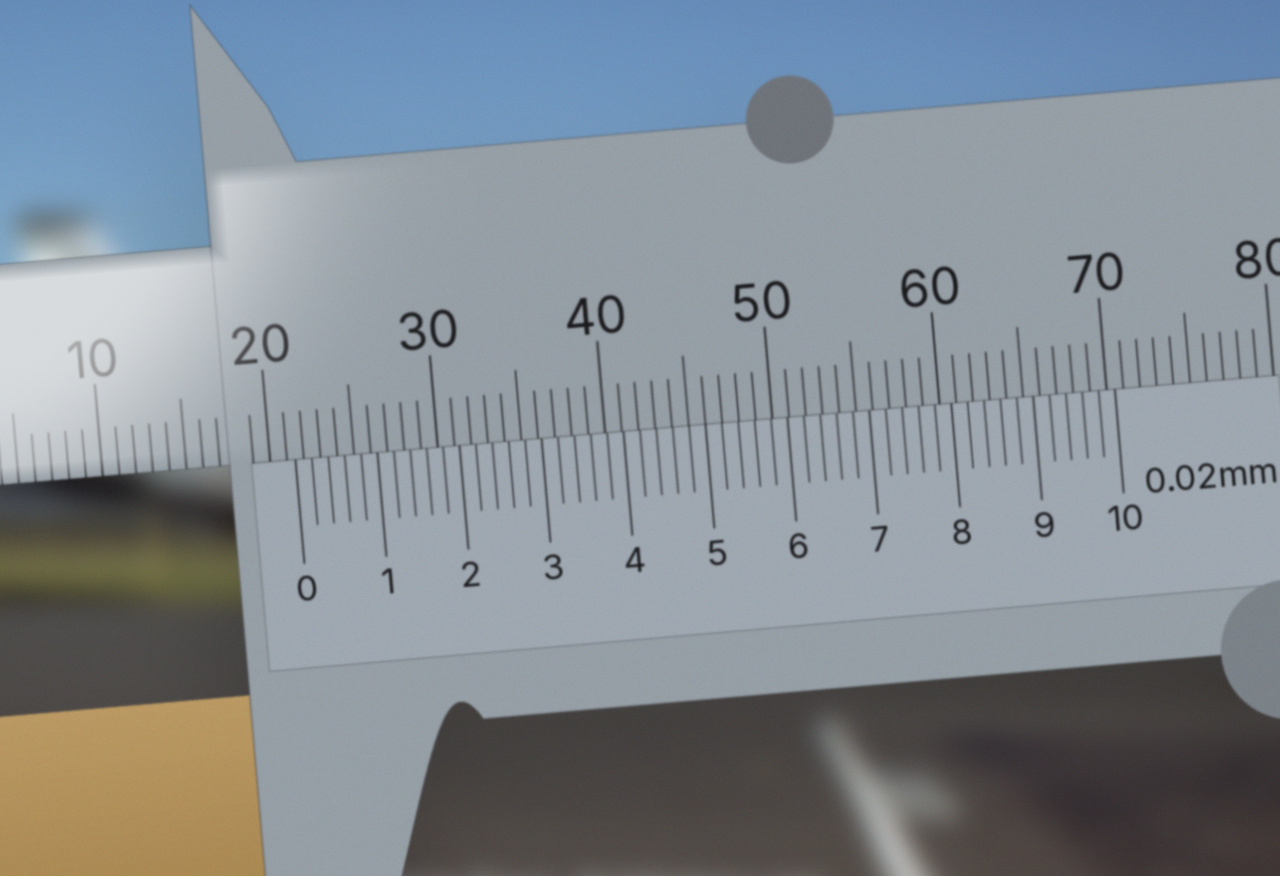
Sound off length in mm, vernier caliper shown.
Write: 21.5 mm
